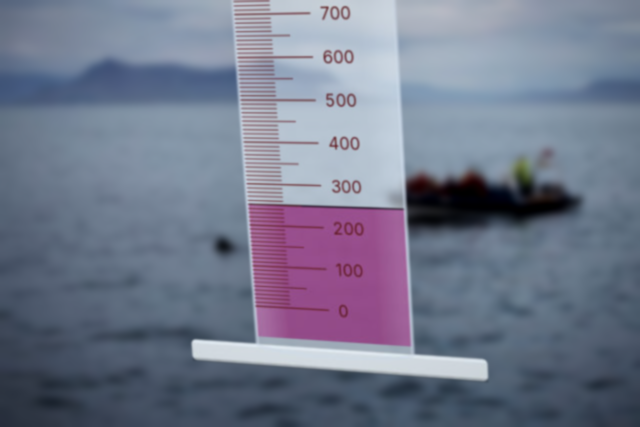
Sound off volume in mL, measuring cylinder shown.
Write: 250 mL
